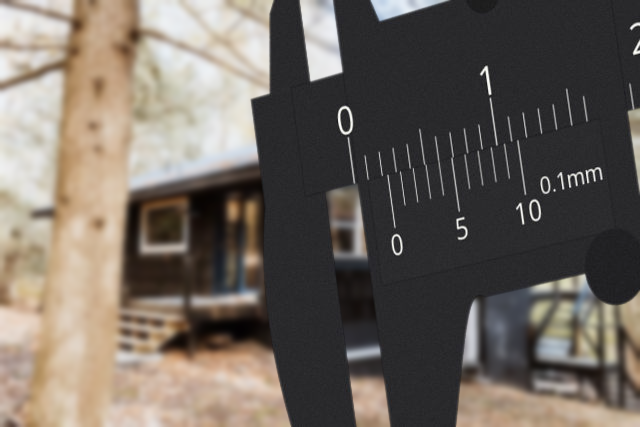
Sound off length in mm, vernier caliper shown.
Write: 2.4 mm
